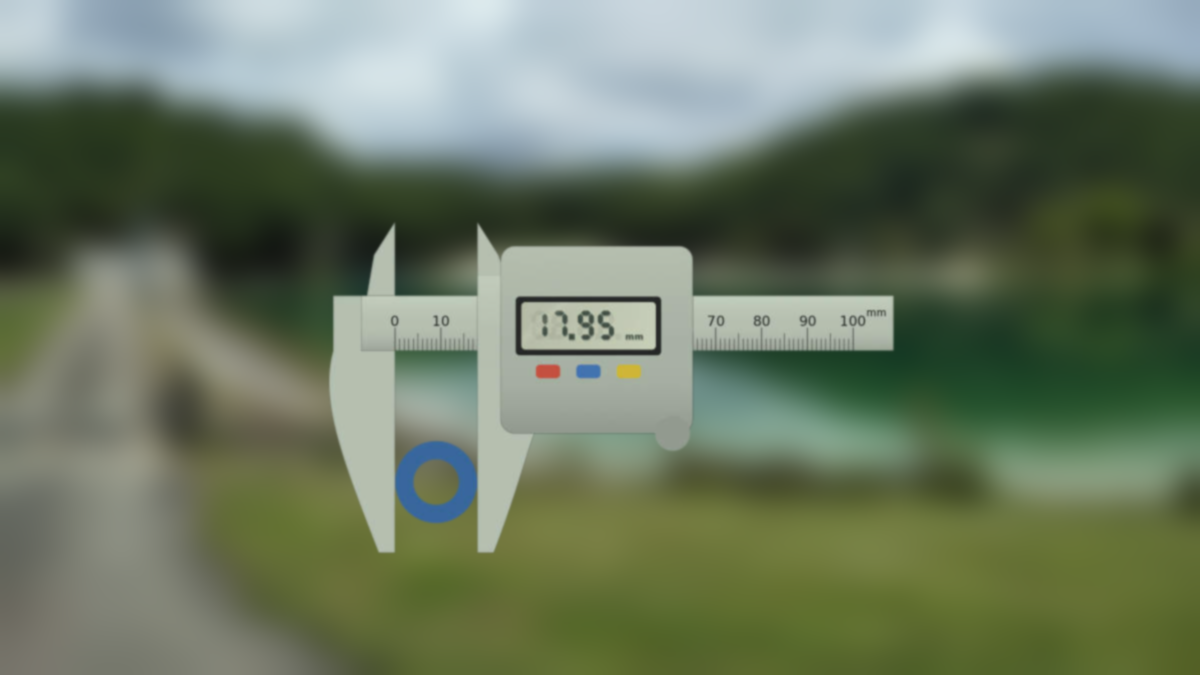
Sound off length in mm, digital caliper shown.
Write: 17.95 mm
